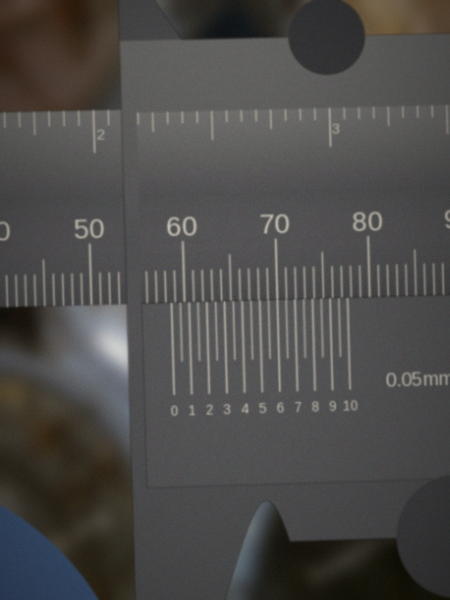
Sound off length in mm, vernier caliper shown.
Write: 58.6 mm
